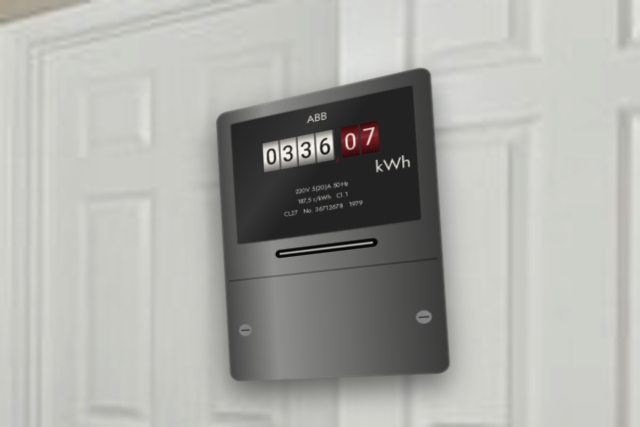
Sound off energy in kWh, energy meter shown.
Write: 336.07 kWh
